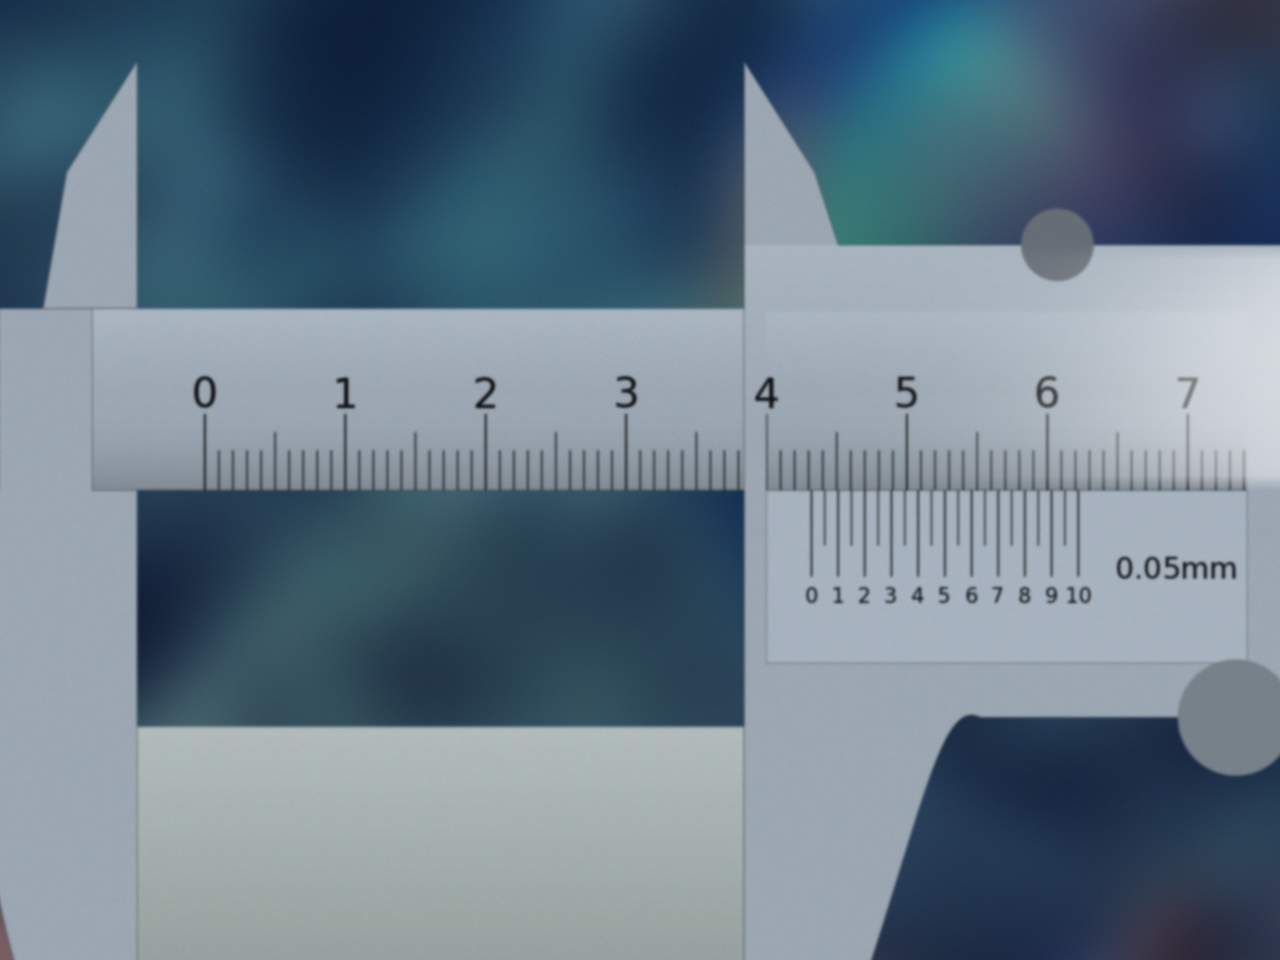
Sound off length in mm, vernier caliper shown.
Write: 43.2 mm
